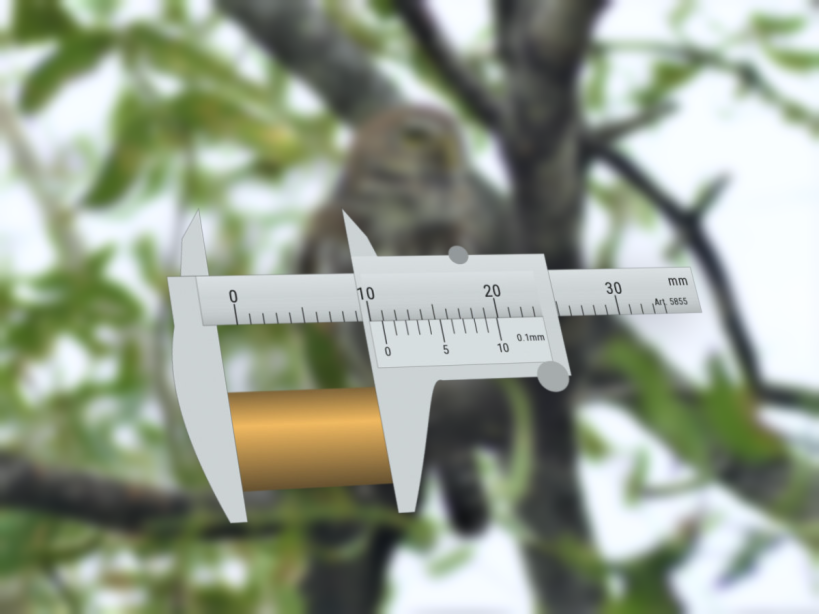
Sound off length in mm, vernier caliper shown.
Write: 10.9 mm
